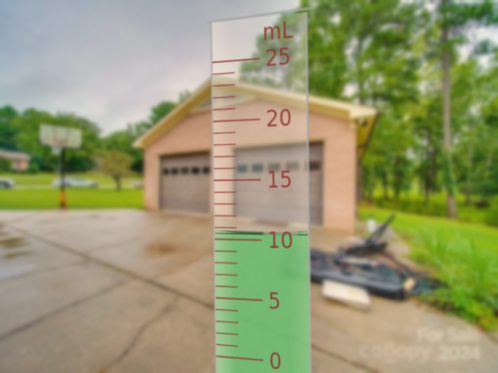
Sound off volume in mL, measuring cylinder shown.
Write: 10.5 mL
